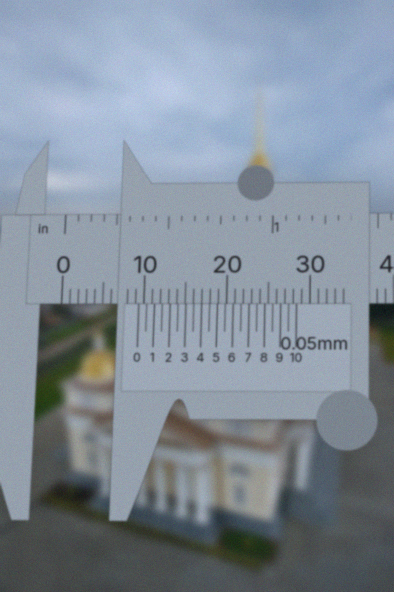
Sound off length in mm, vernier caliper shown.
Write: 9.4 mm
